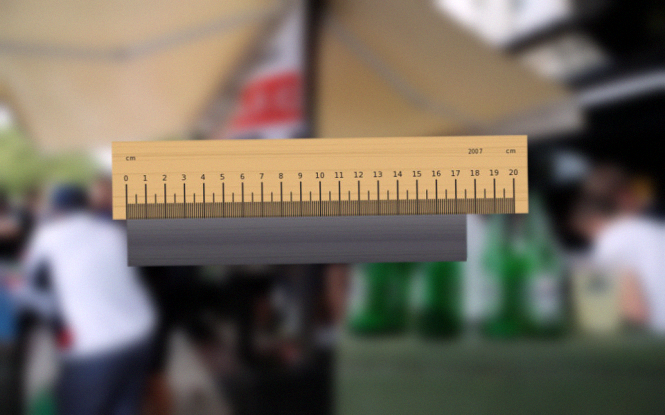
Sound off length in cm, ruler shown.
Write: 17.5 cm
